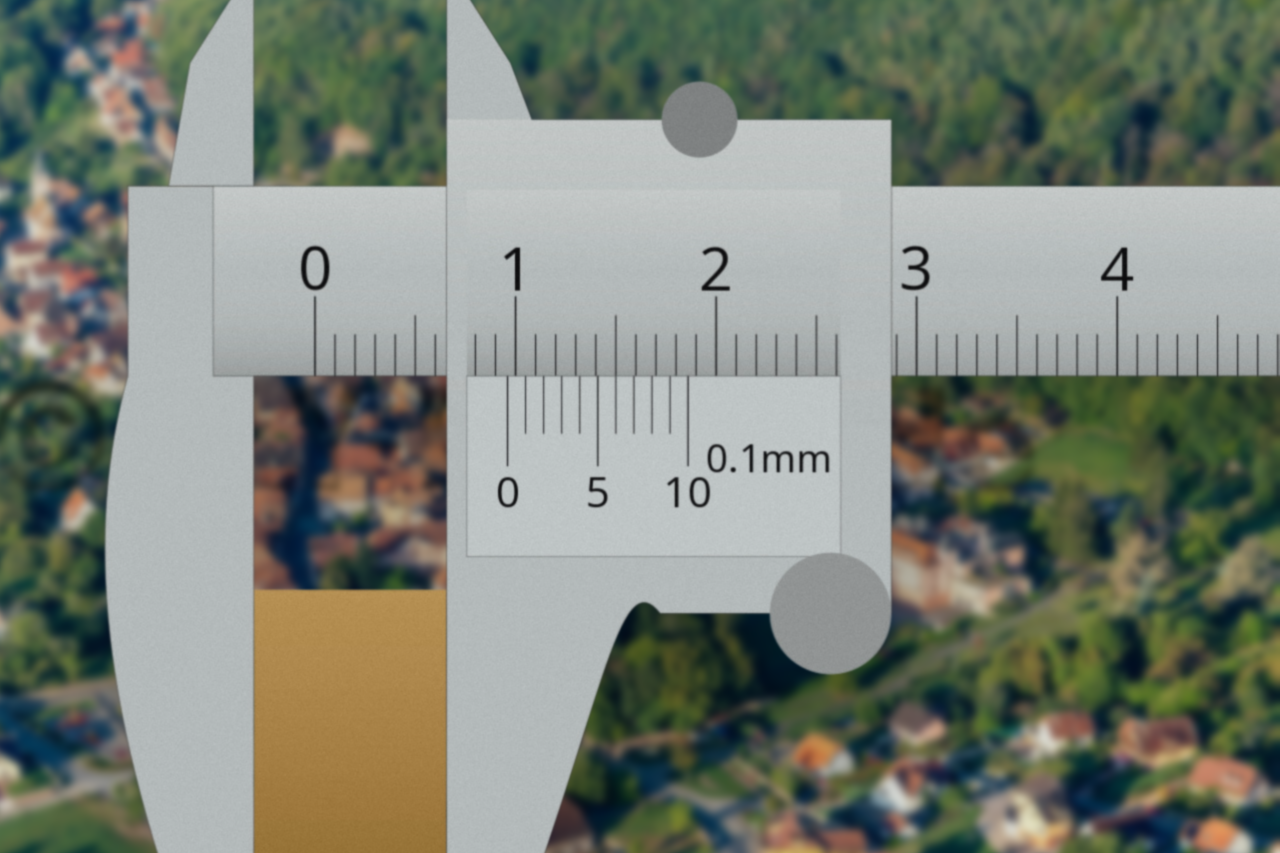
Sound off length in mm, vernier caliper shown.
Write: 9.6 mm
